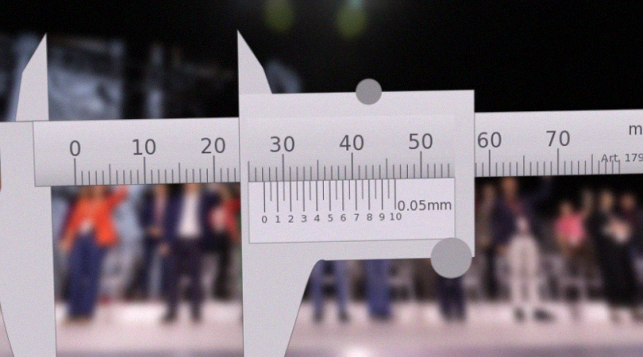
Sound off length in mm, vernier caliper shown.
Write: 27.2 mm
